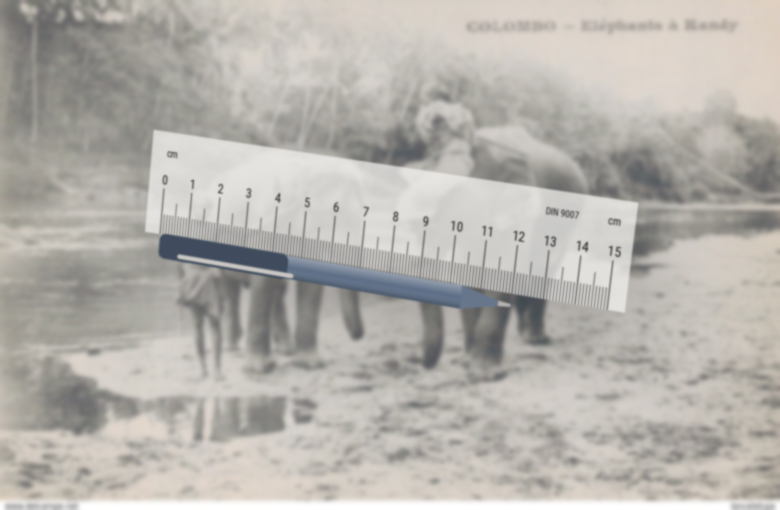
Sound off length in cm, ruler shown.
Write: 12 cm
